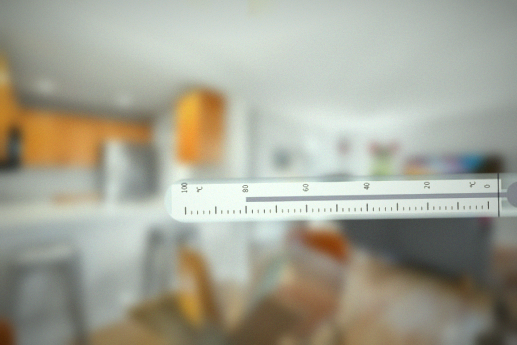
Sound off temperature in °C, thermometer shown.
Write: 80 °C
